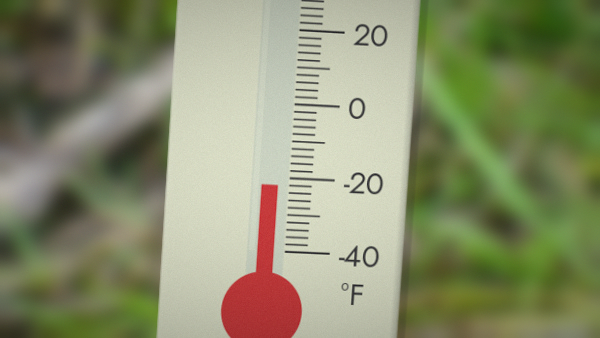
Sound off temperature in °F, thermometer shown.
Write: -22 °F
